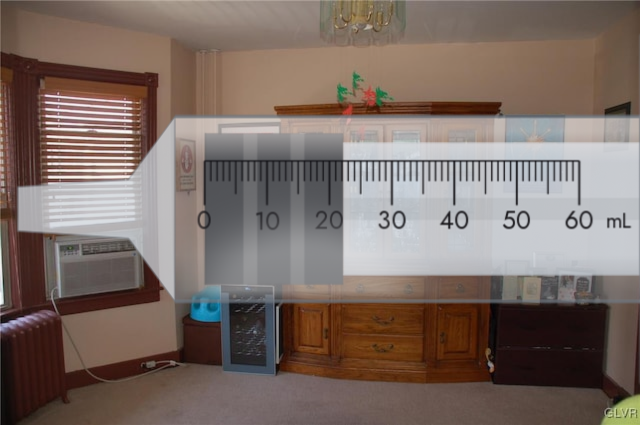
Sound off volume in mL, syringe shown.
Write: 0 mL
